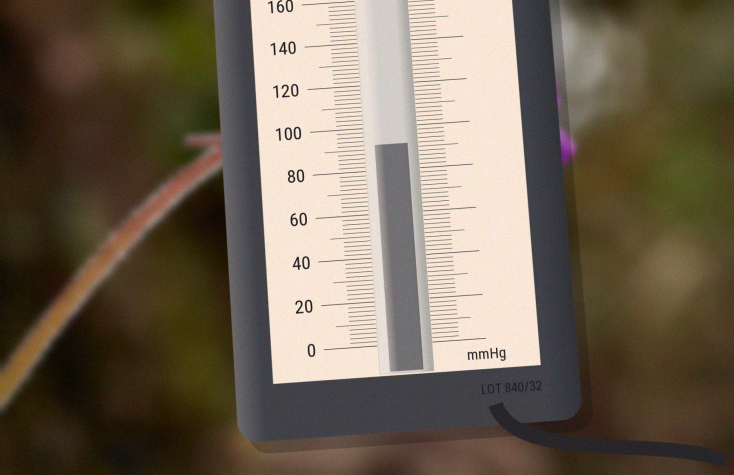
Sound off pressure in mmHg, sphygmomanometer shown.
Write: 92 mmHg
